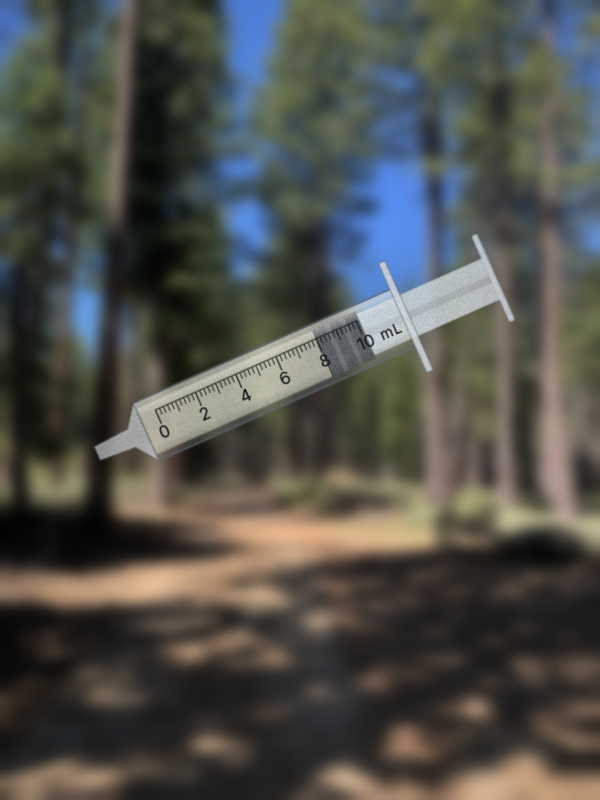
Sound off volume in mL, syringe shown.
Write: 8 mL
